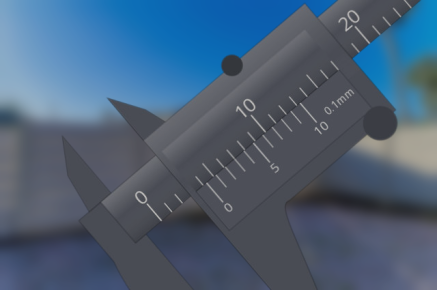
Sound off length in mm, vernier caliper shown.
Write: 4.3 mm
